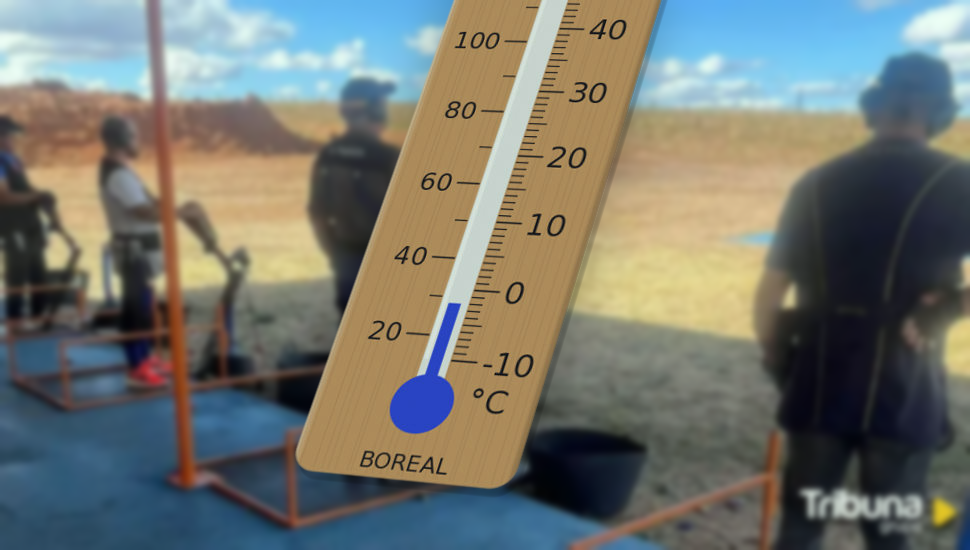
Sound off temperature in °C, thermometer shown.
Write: -2 °C
